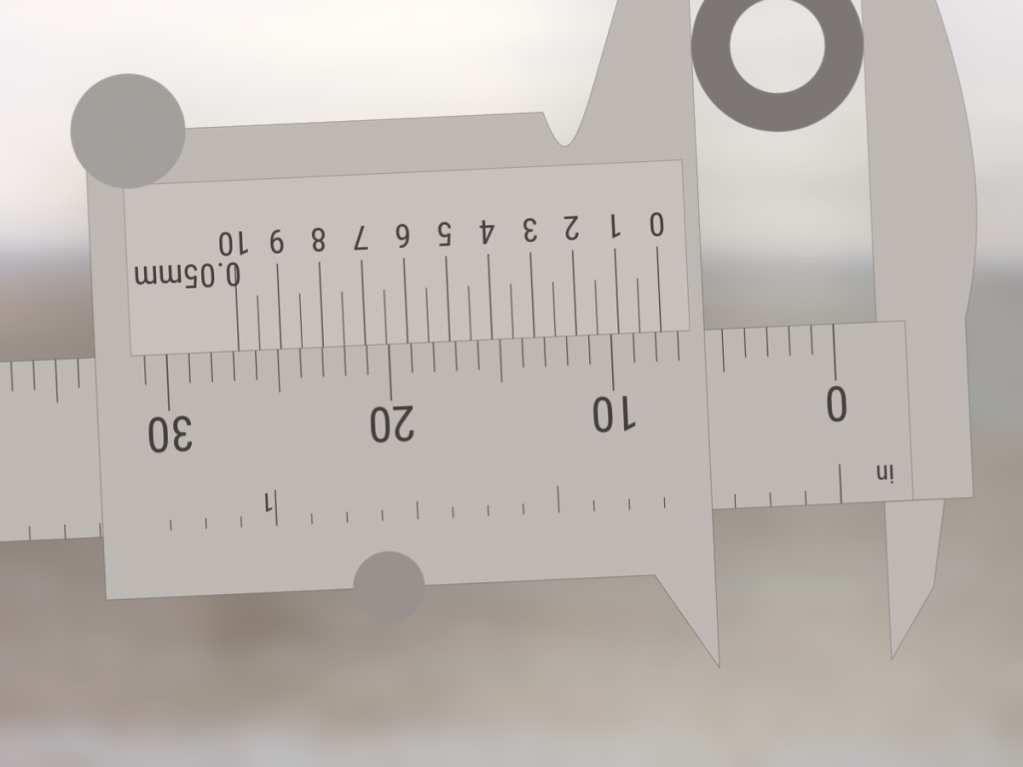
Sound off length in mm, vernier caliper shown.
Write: 7.75 mm
